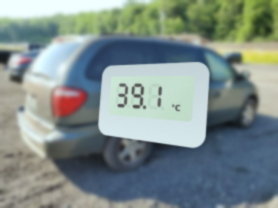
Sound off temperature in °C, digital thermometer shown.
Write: 39.1 °C
